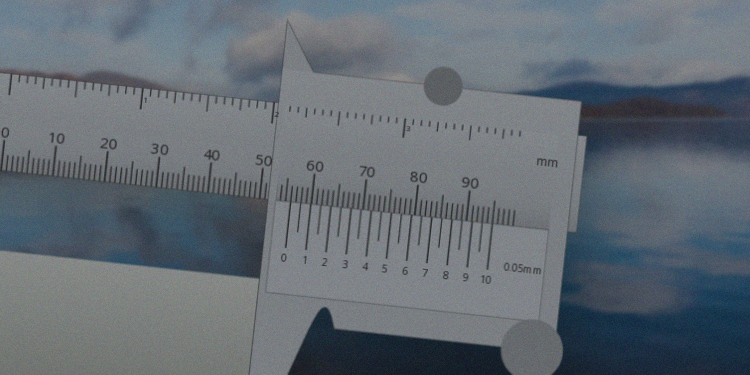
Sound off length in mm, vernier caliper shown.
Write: 56.0 mm
